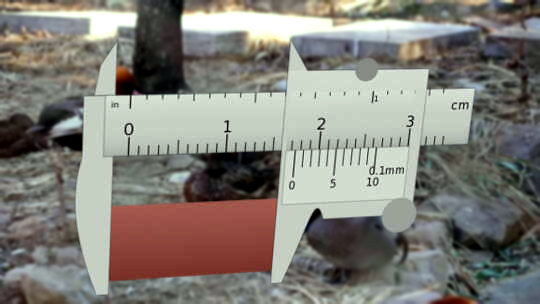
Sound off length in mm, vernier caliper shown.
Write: 17.4 mm
